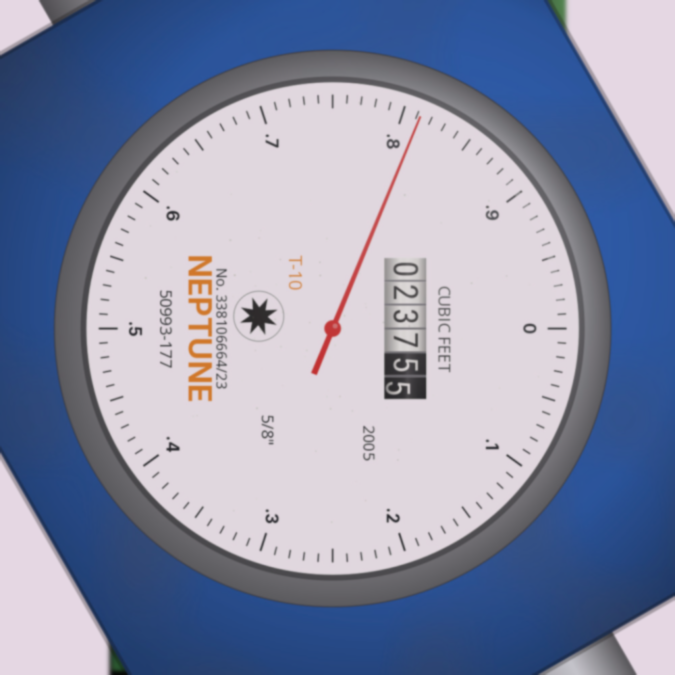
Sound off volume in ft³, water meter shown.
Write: 23754.81 ft³
